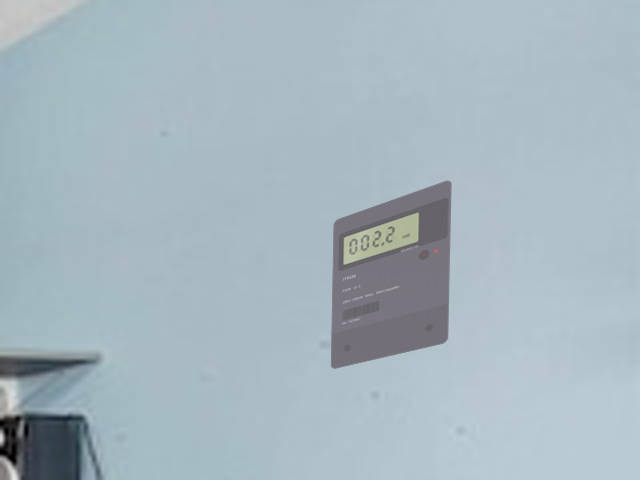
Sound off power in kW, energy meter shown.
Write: 2.2 kW
